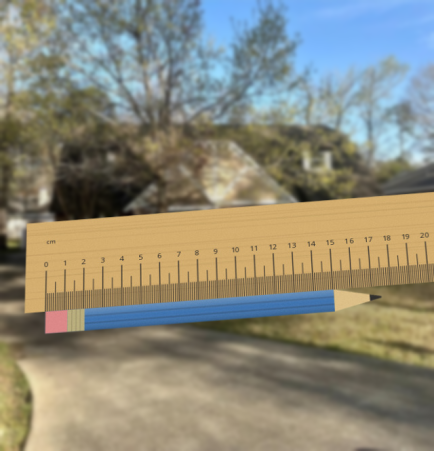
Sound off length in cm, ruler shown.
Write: 17.5 cm
